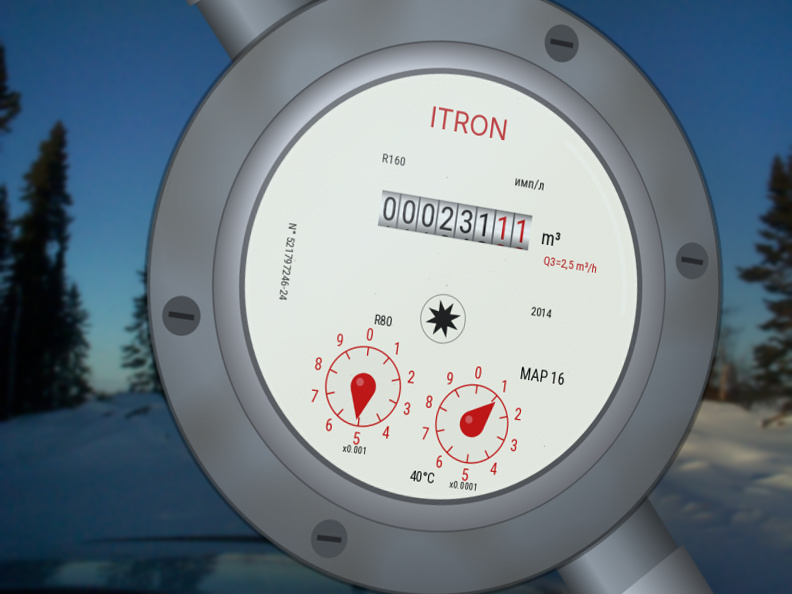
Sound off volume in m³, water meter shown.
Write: 231.1151 m³
